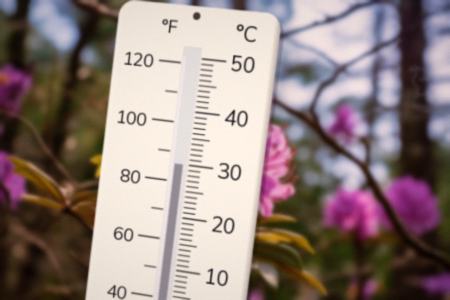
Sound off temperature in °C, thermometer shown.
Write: 30 °C
